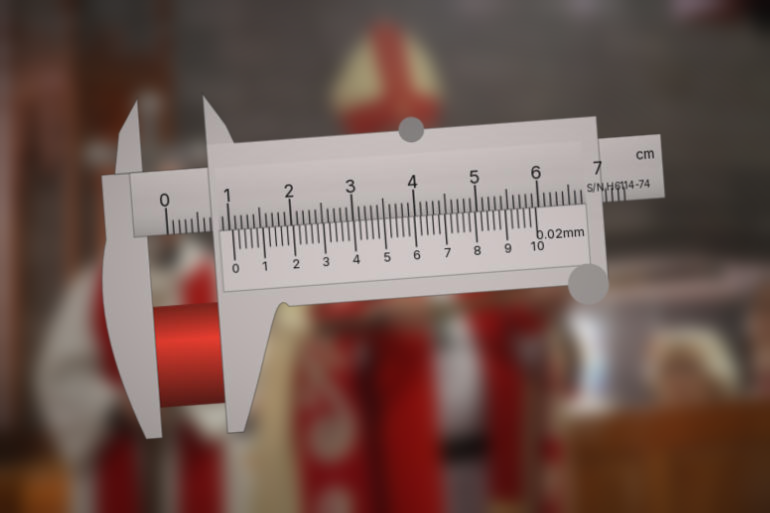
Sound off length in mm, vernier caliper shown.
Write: 10.5 mm
